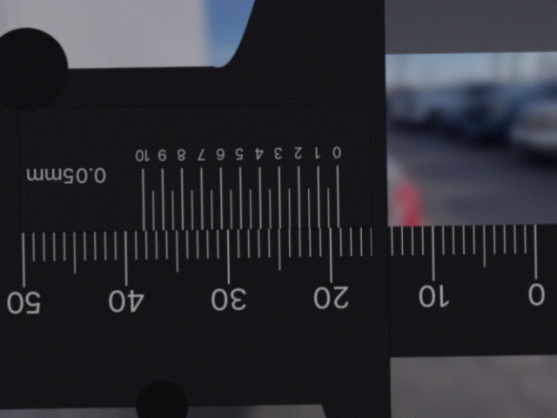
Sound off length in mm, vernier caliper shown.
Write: 19.2 mm
